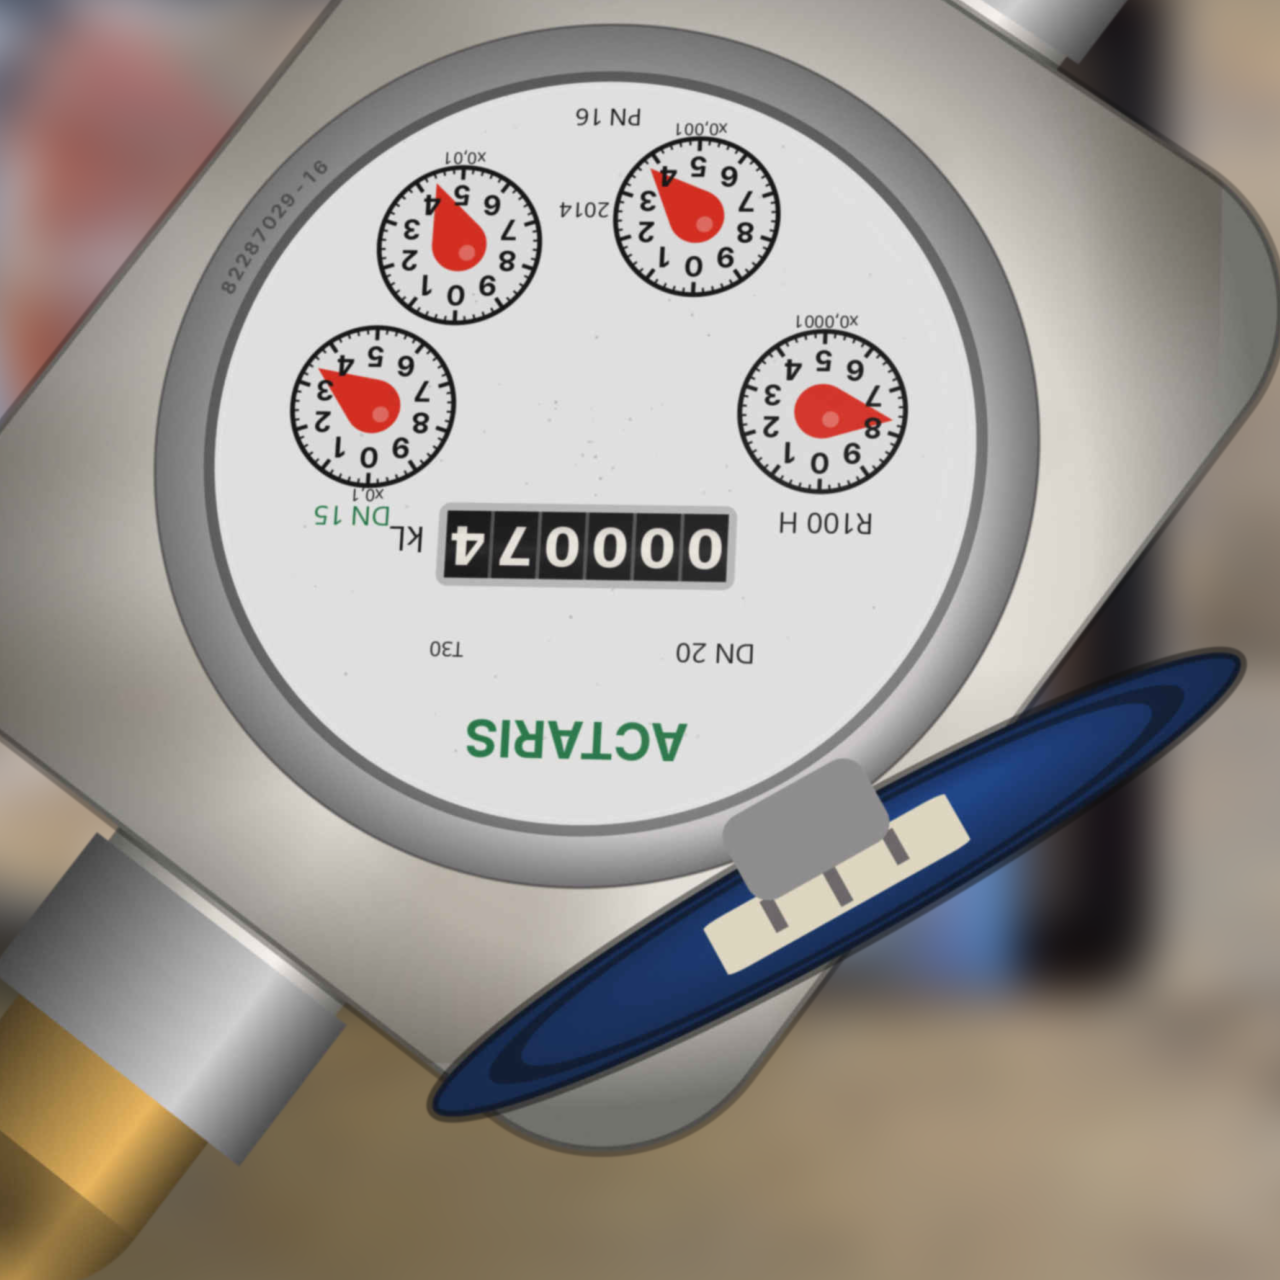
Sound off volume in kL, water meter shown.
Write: 74.3437 kL
